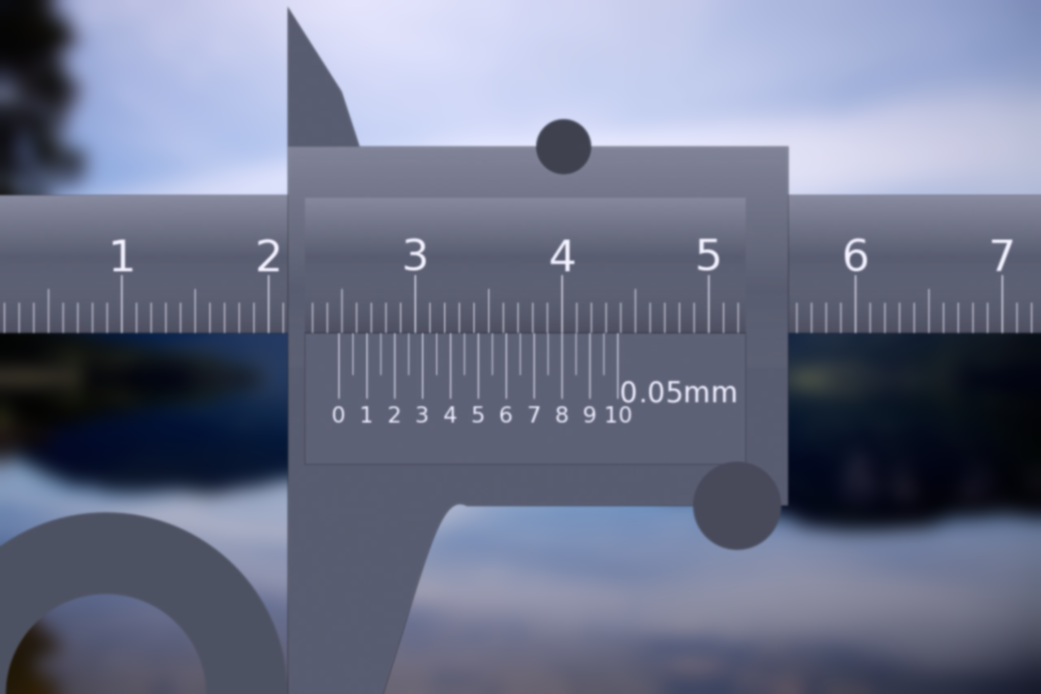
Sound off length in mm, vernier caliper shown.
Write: 24.8 mm
